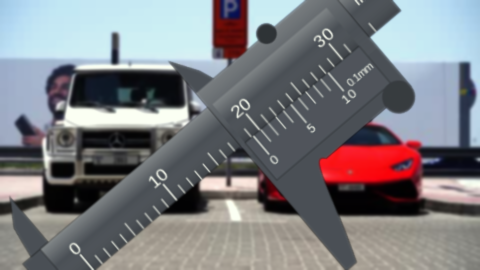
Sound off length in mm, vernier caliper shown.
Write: 19.2 mm
